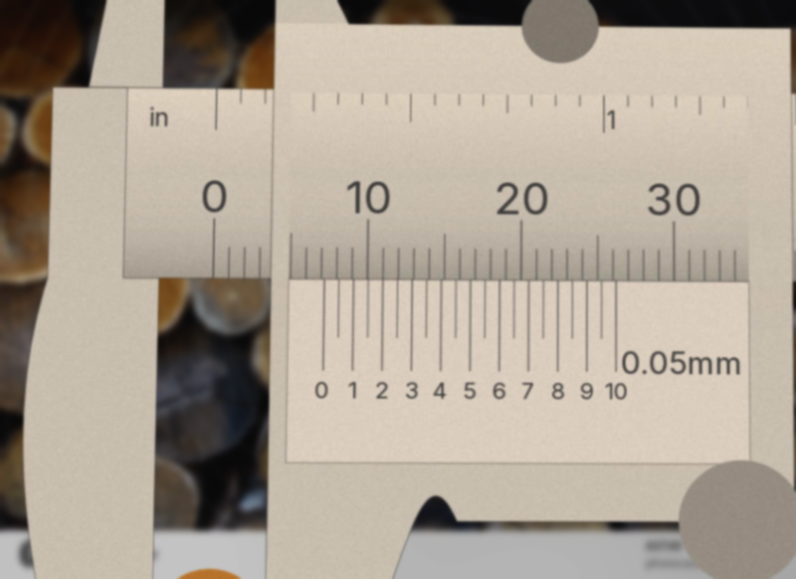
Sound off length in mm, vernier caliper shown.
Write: 7.2 mm
